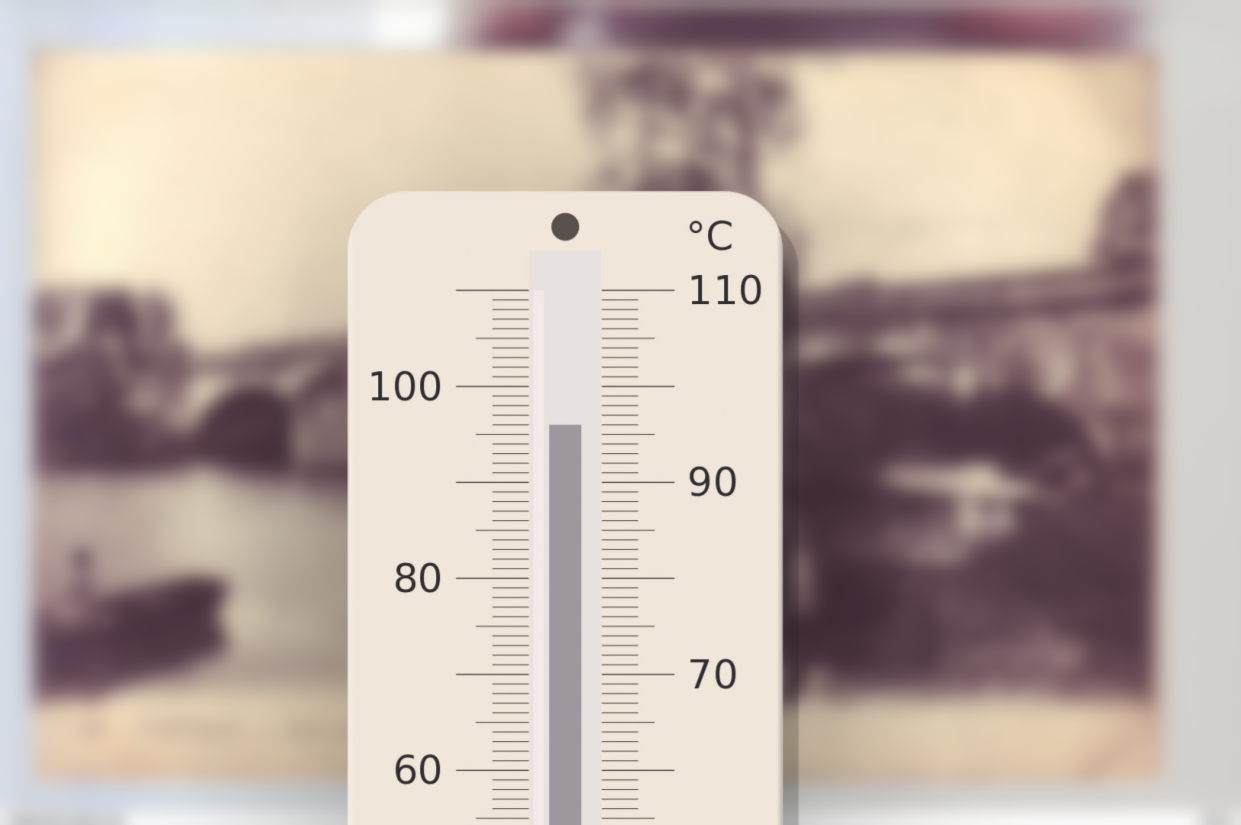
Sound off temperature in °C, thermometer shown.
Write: 96 °C
